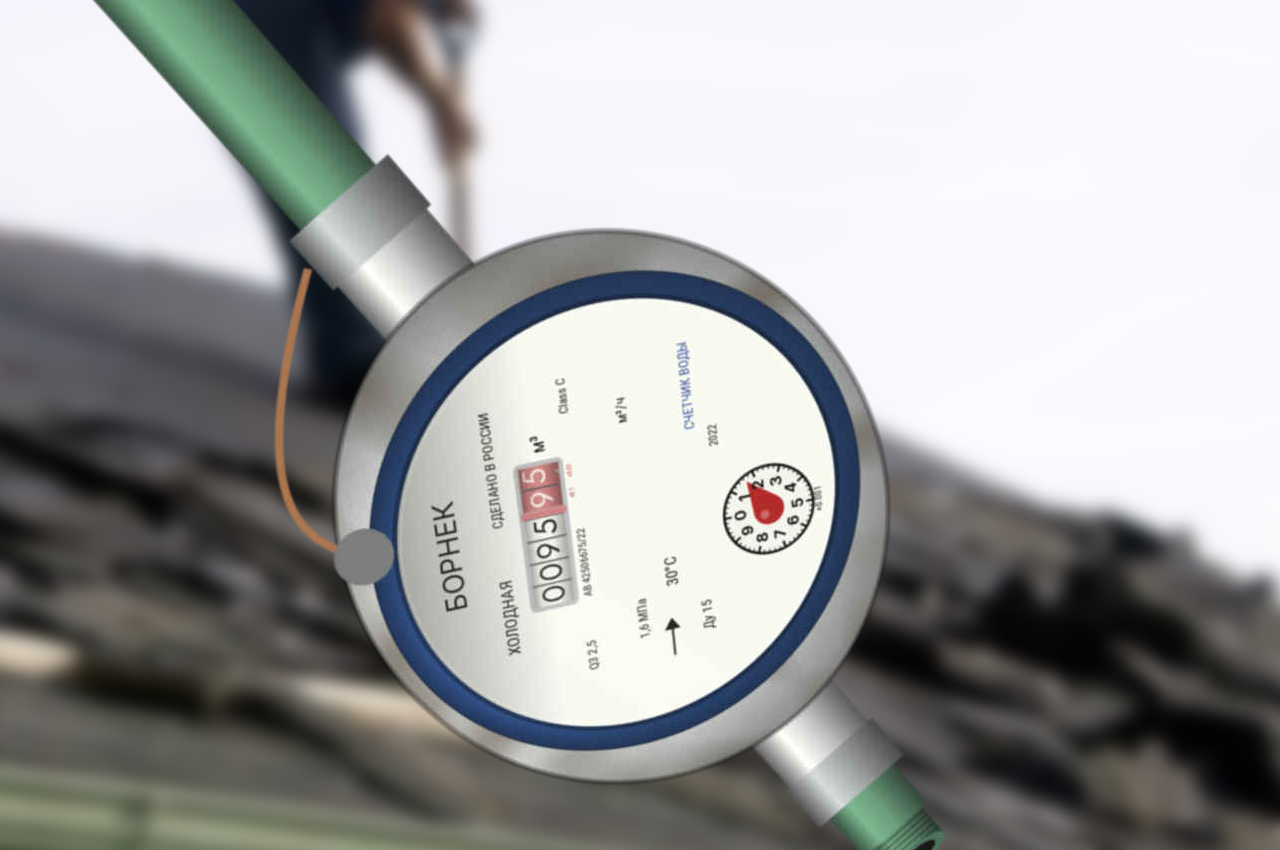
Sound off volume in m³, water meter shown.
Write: 95.951 m³
